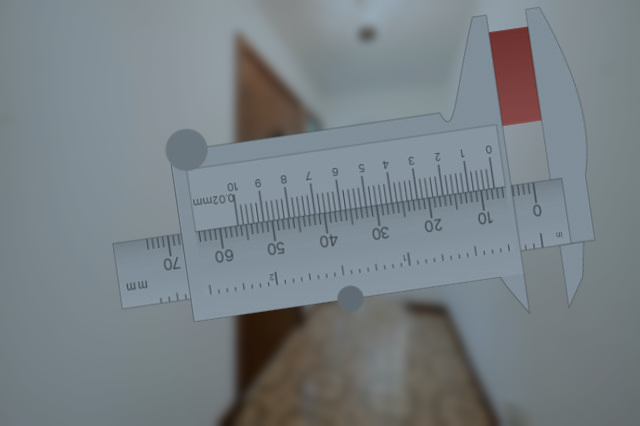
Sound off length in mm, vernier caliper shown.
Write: 7.5 mm
